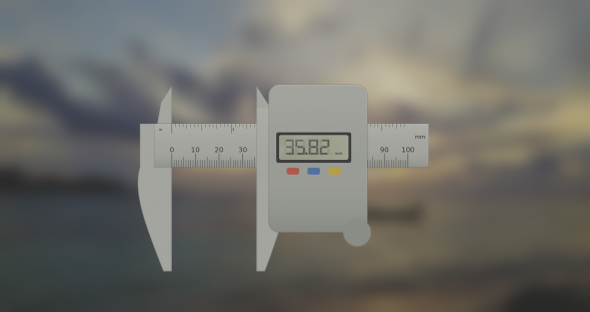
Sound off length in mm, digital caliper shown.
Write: 35.82 mm
